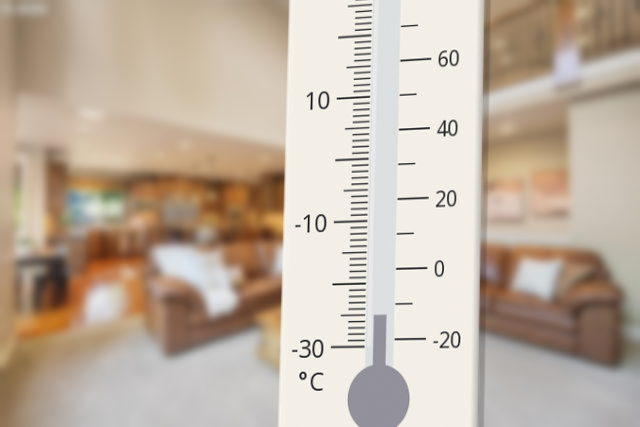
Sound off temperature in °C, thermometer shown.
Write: -25 °C
